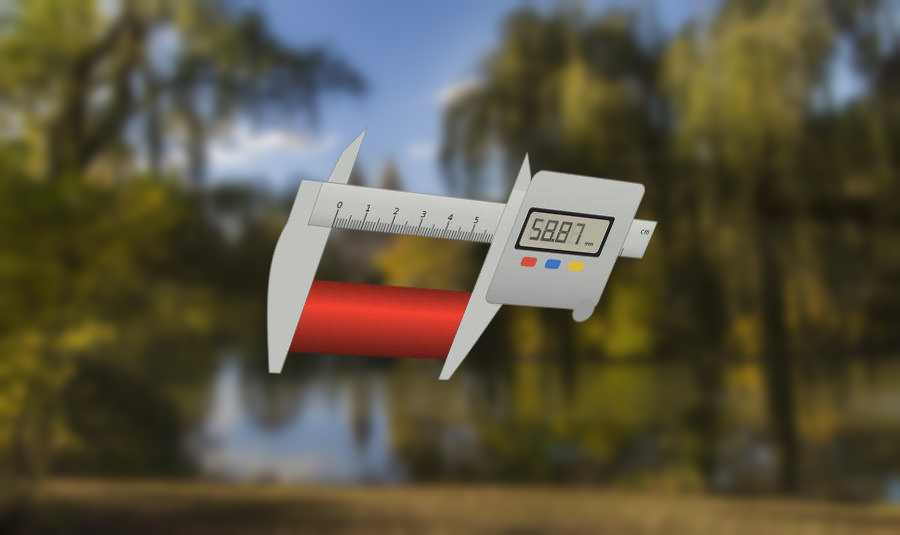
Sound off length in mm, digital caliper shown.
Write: 58.87 mm
